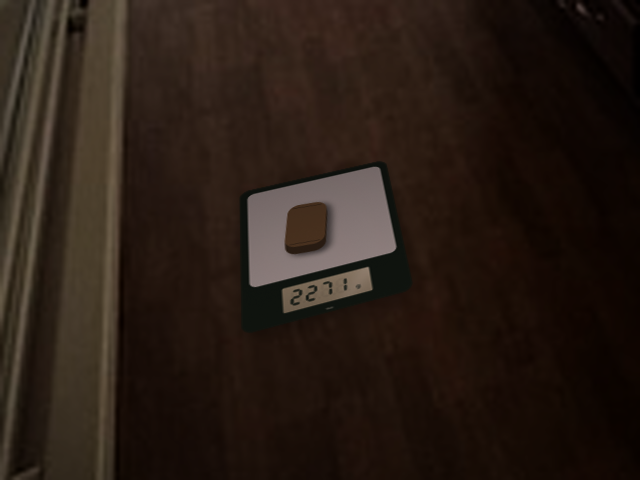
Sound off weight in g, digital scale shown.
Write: 2271 g
